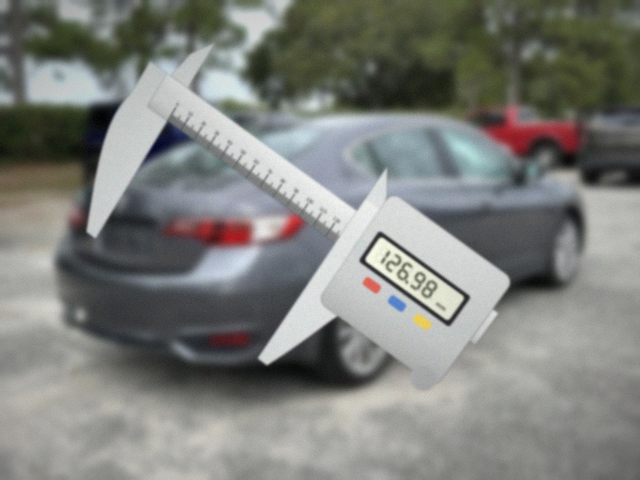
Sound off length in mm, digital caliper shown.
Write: 126.98 mm
